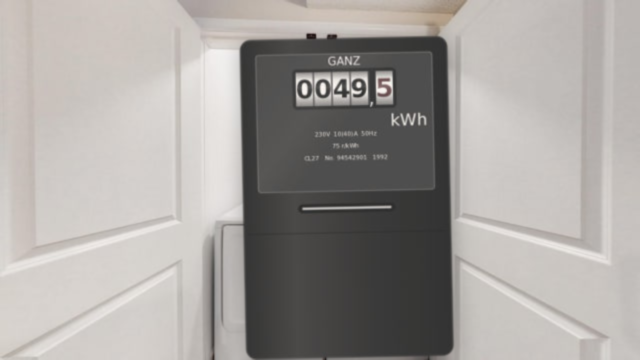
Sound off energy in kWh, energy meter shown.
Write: 49.5 kWh
